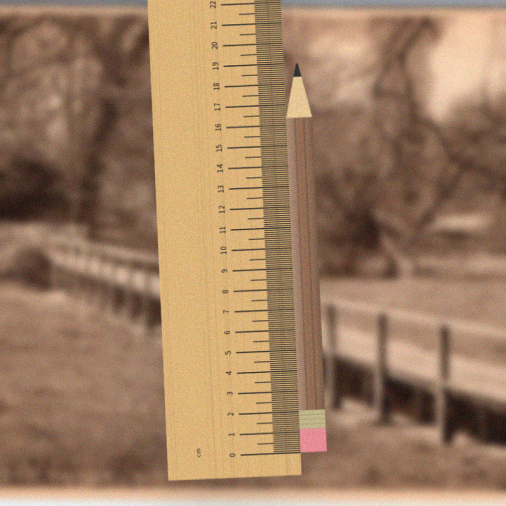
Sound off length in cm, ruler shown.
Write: 19 cm
